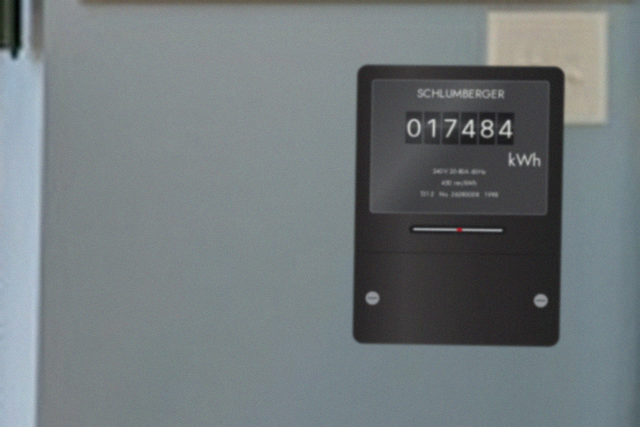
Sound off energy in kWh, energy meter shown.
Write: 17484 kWh
